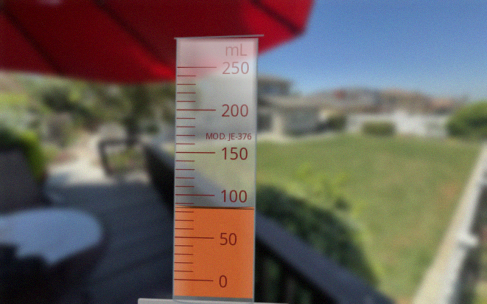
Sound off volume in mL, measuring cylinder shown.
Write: 85 mL
